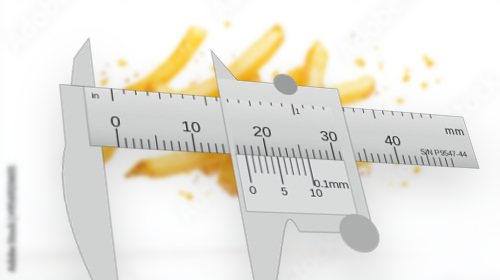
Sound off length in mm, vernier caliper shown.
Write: 17.0 mm
